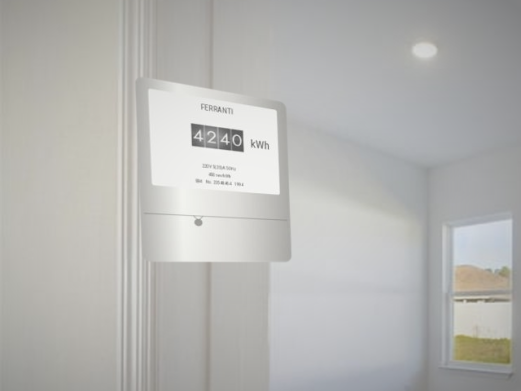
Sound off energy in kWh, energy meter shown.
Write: 4240 kWh
